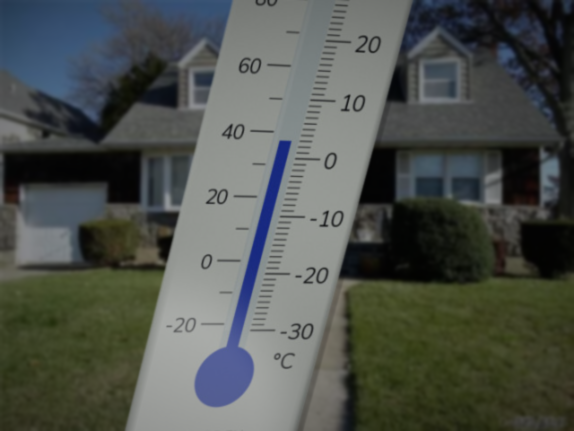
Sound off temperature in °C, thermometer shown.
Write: 3 °C
